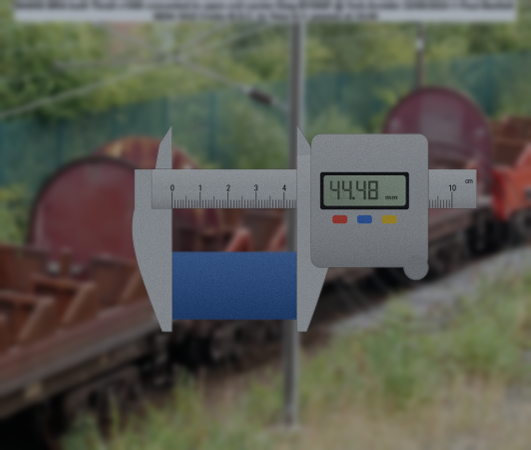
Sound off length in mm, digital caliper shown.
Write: 44.48 mm
